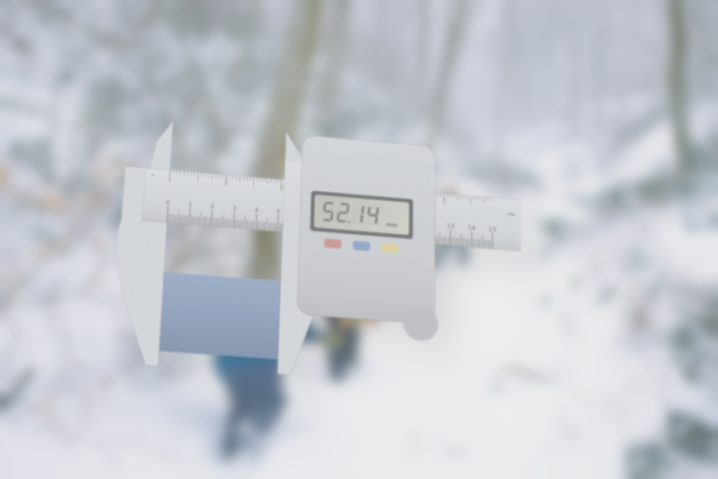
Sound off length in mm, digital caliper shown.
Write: 52.14 mm
